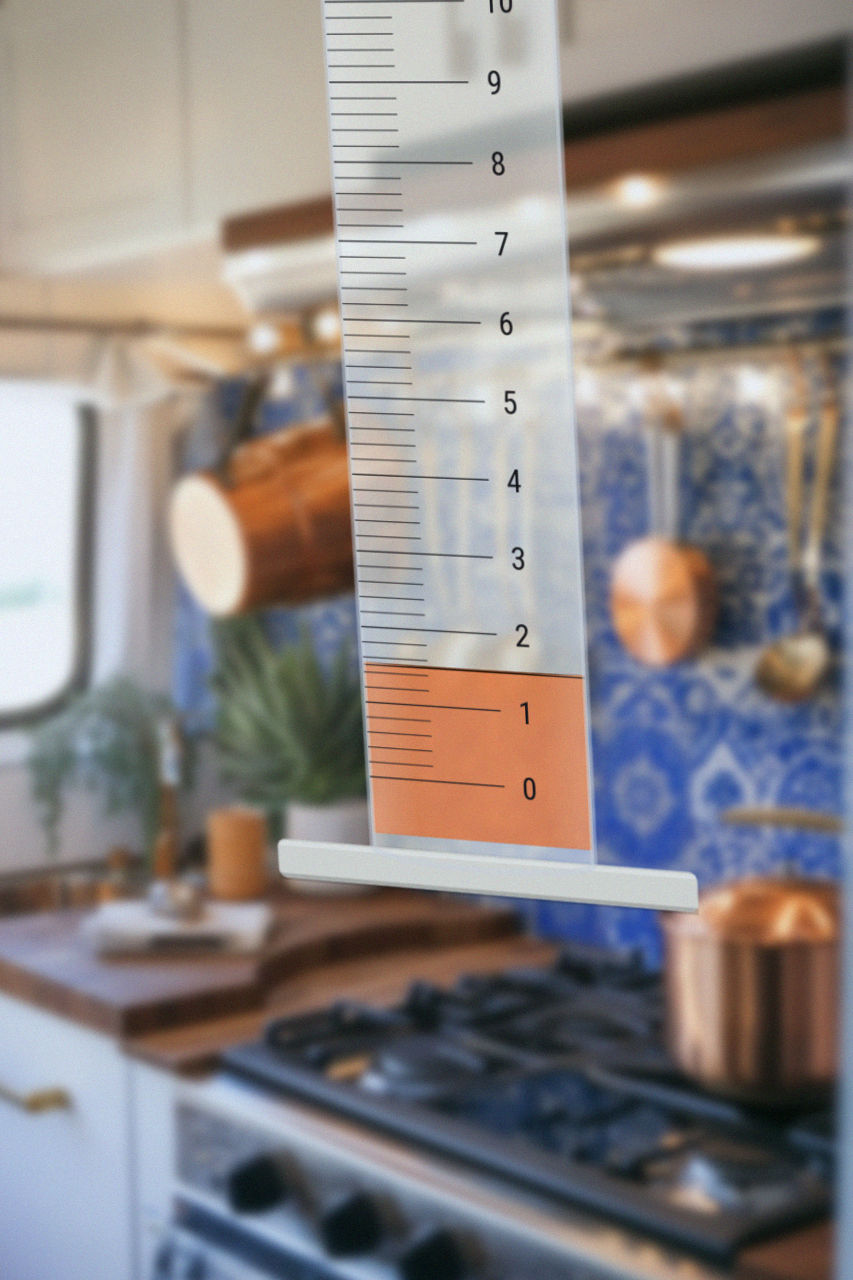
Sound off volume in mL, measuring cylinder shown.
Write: 1.5 mL
